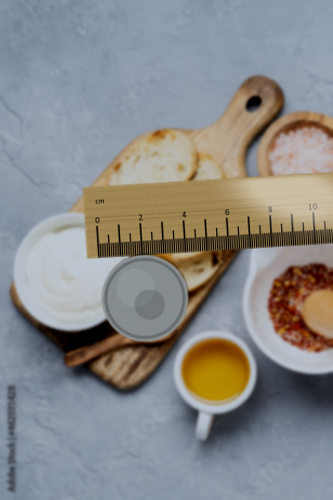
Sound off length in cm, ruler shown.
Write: 4 cm
